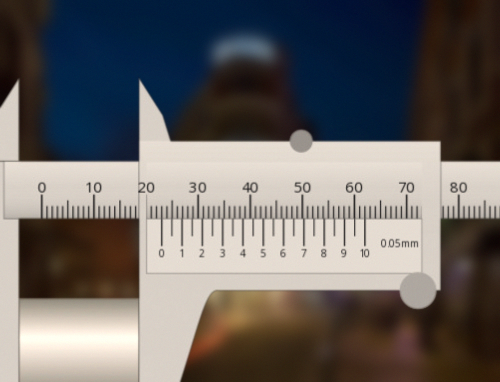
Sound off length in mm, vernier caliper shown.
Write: 23.0 mm
